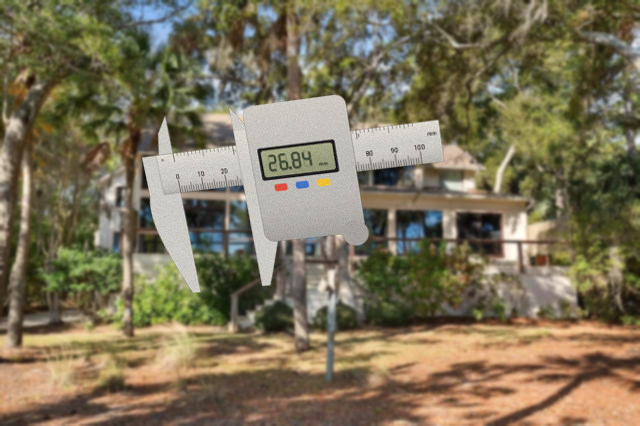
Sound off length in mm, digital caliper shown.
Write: 26.84 mm
